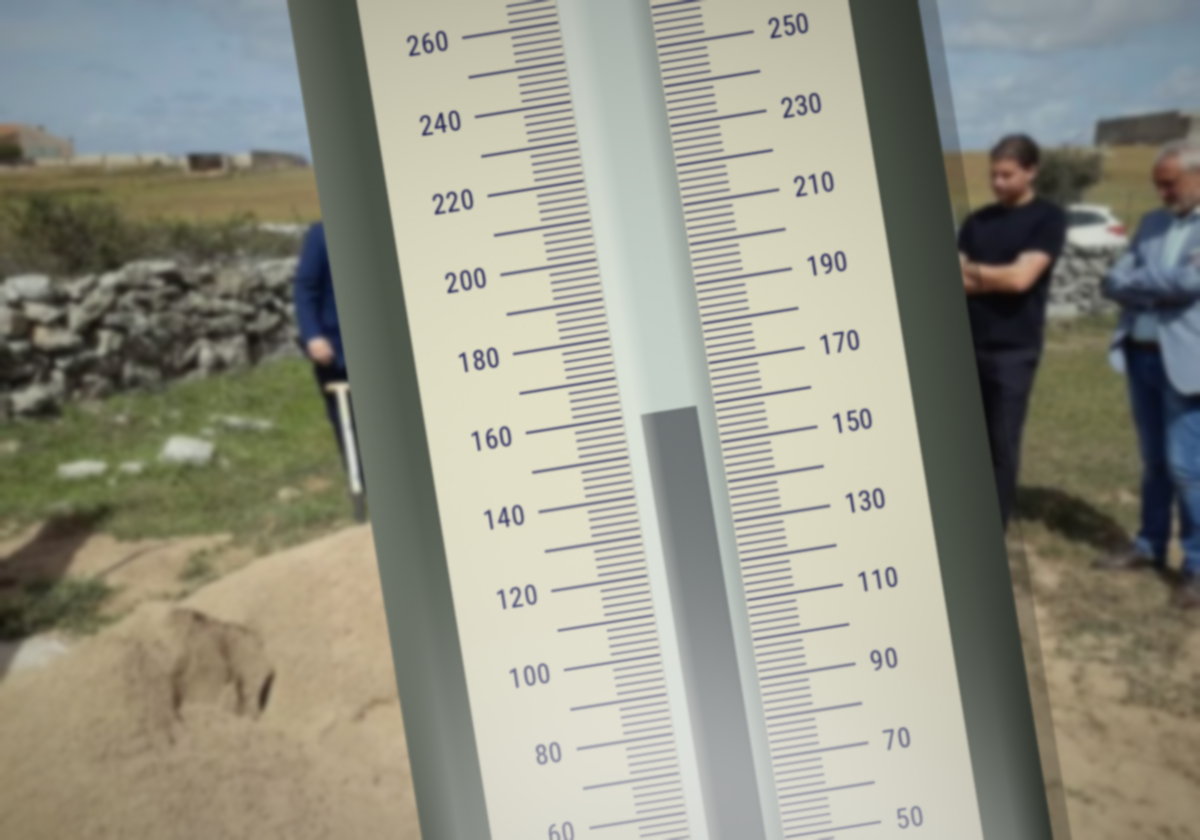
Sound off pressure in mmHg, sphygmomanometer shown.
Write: 160 mmHg
